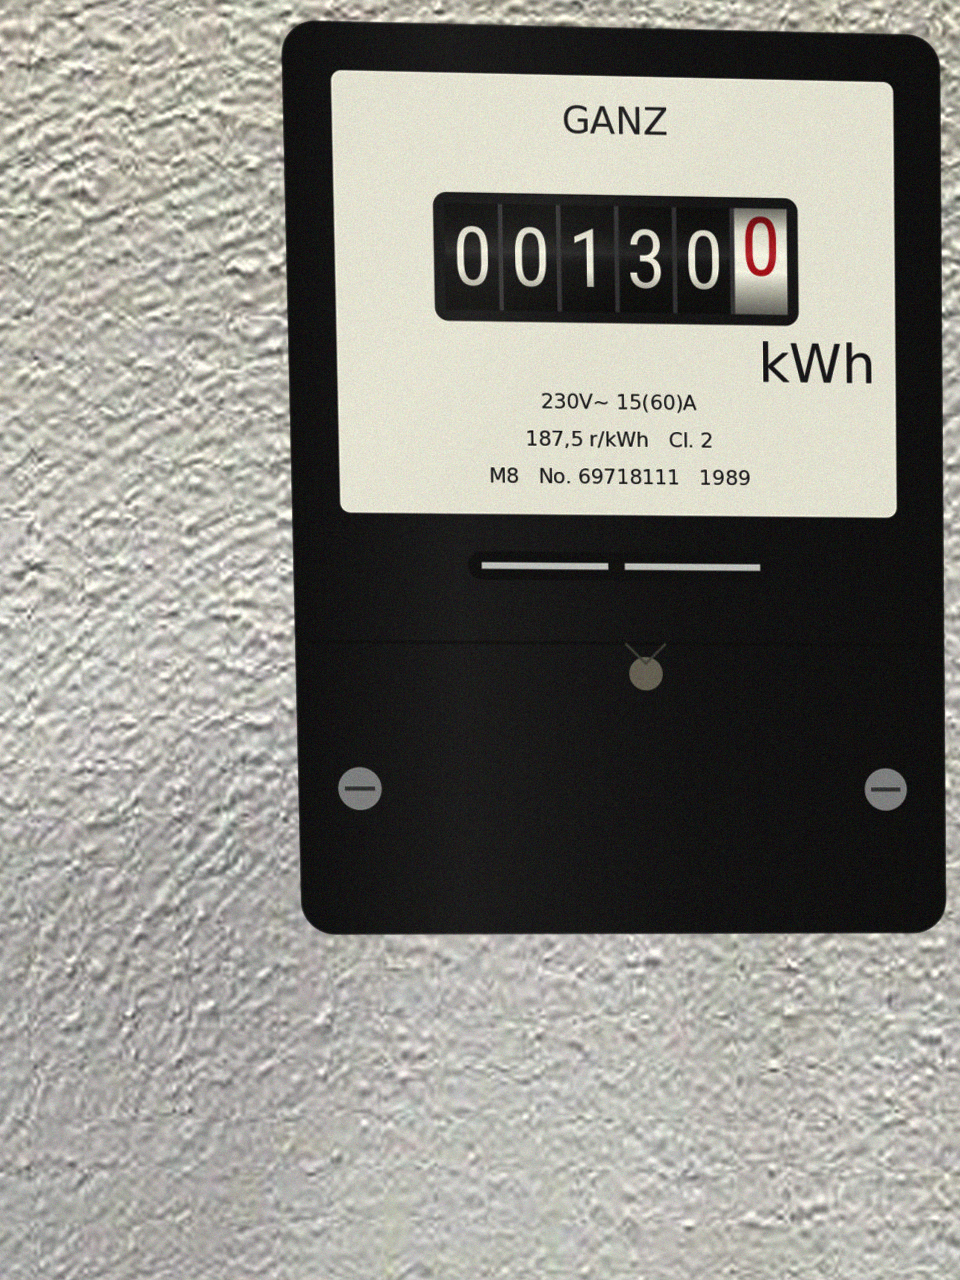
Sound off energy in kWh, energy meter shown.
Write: 130.0 kWh
